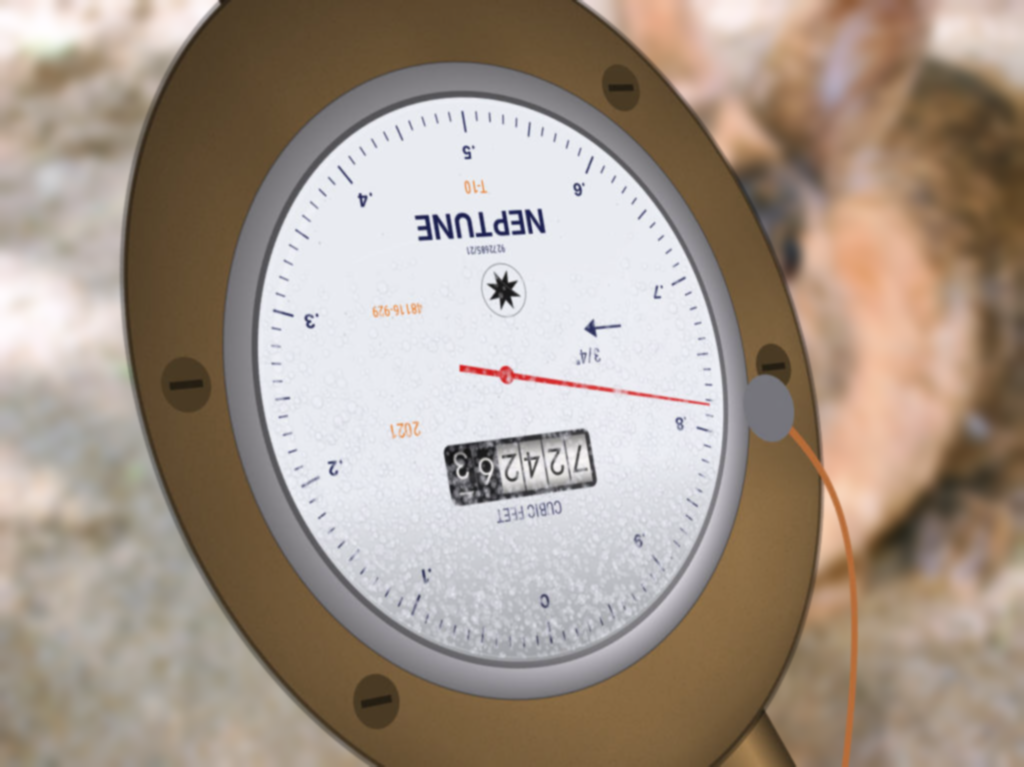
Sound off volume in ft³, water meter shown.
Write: 724262.78 ft³
